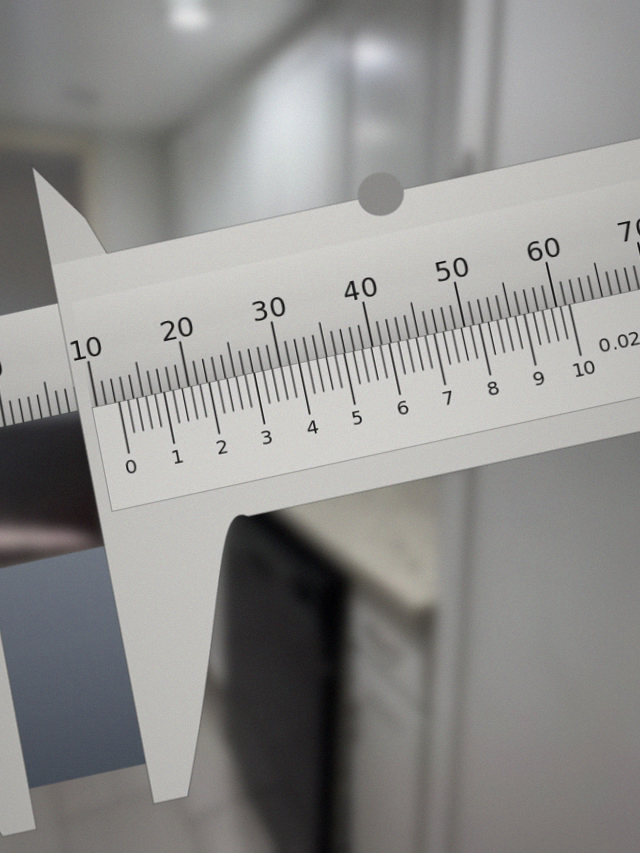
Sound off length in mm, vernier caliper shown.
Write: 12.4 mm
